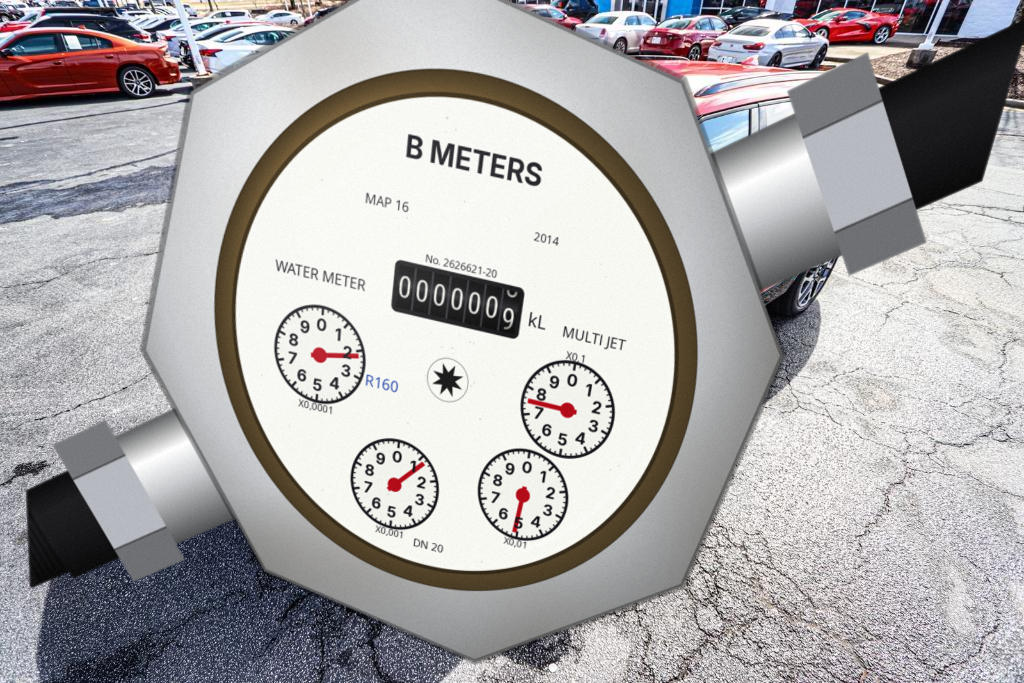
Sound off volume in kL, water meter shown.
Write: 8.7512 kL
